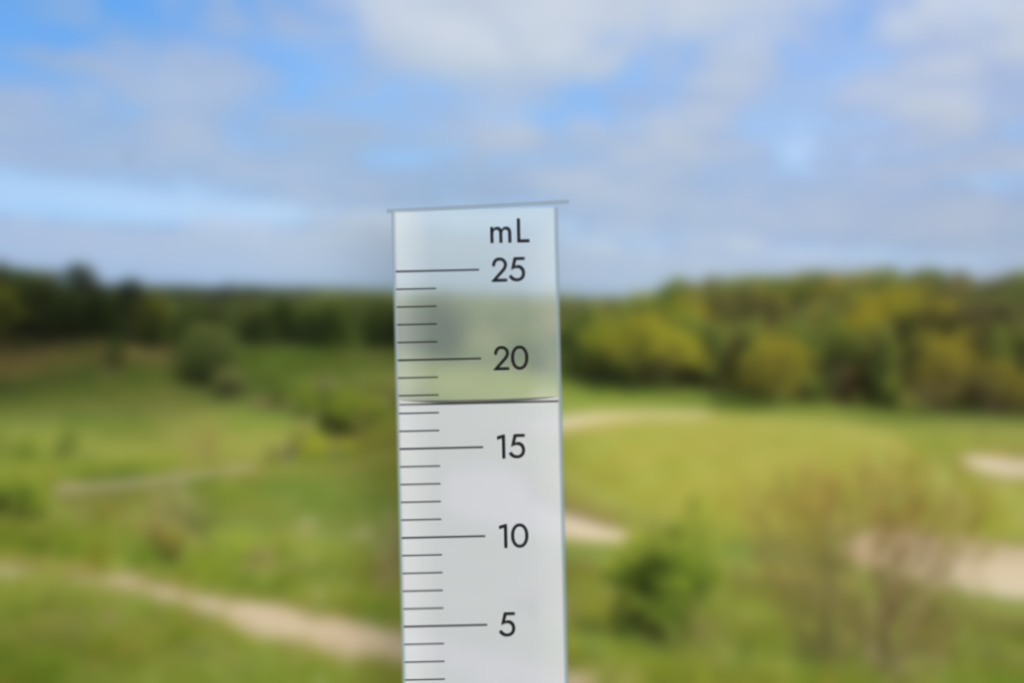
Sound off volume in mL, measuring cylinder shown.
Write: 17.5 mL
